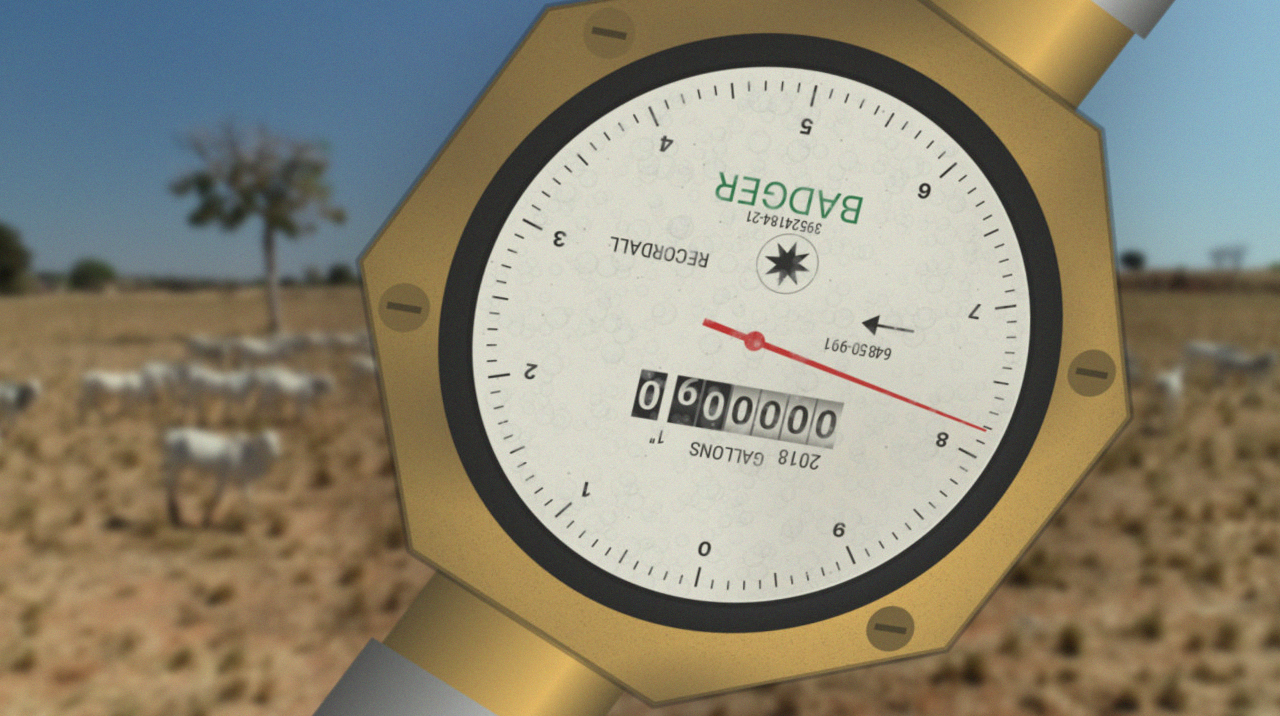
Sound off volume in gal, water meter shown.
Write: 87.8 gal
